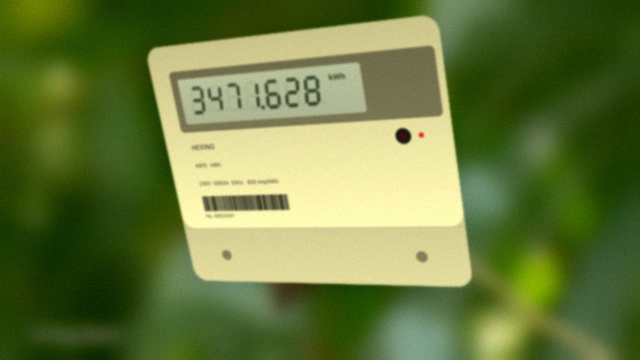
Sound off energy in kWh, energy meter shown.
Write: 3471.628 kWh
